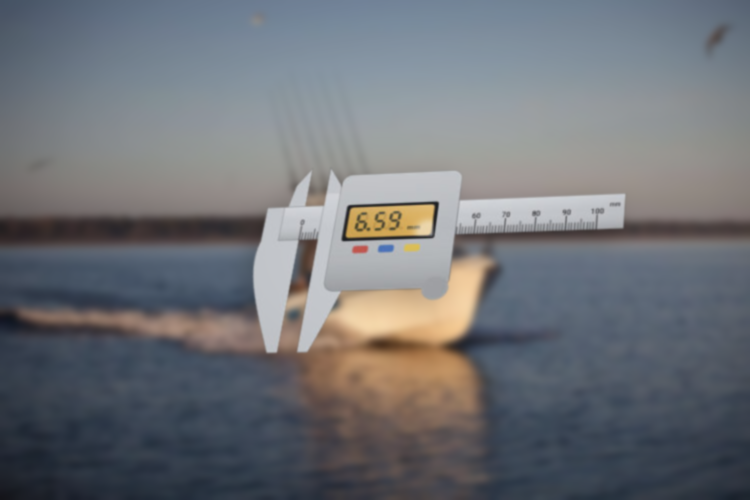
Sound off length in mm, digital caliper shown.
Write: 6.59 mm
